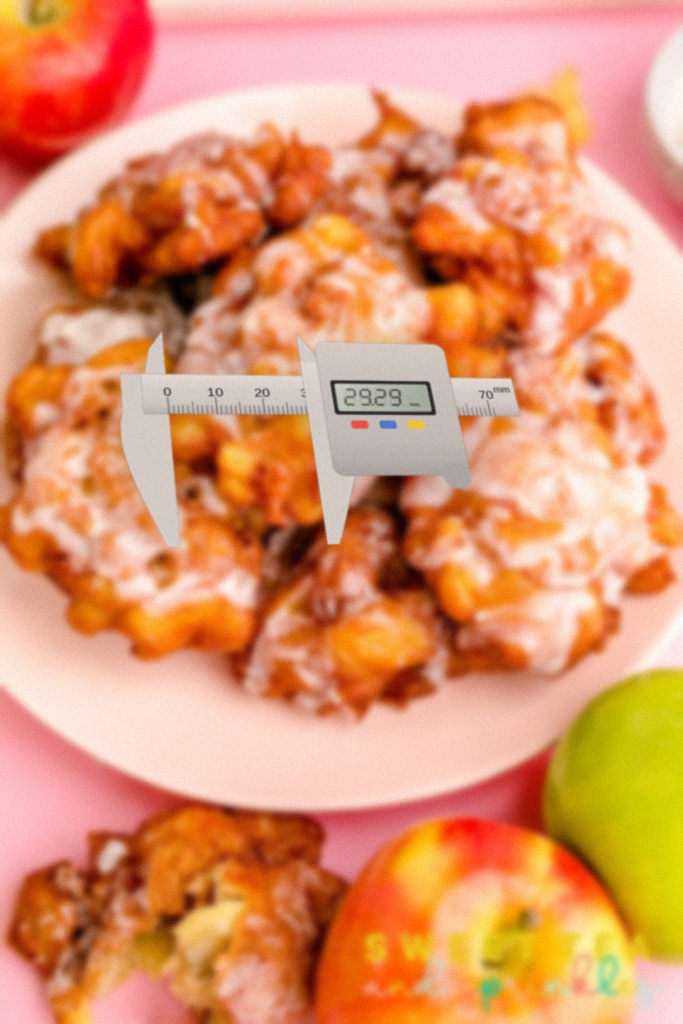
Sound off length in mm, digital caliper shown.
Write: 29.29 mm
